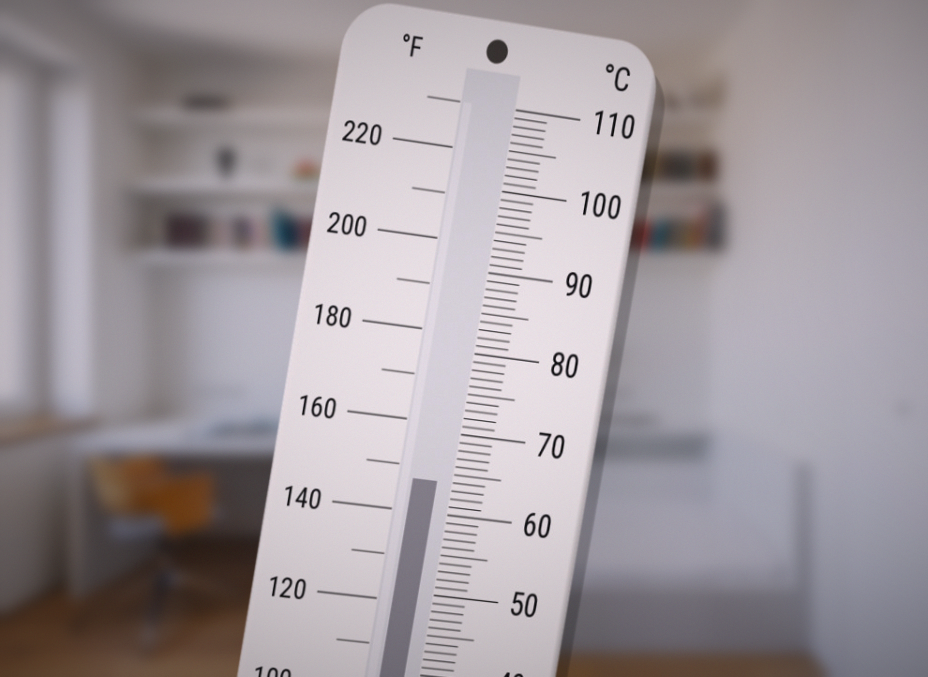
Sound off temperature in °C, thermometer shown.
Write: 64 °C
